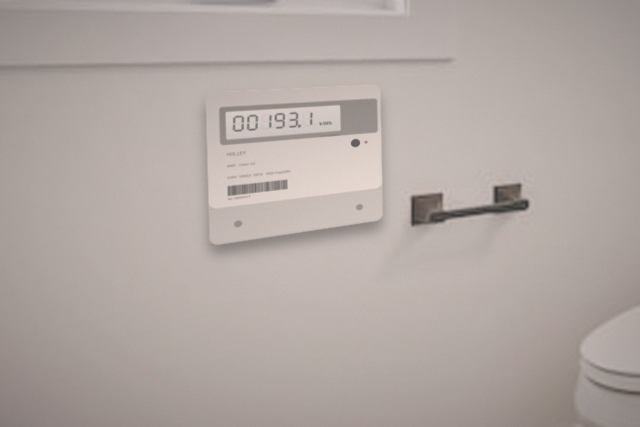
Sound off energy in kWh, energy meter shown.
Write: 193.1 kWh
